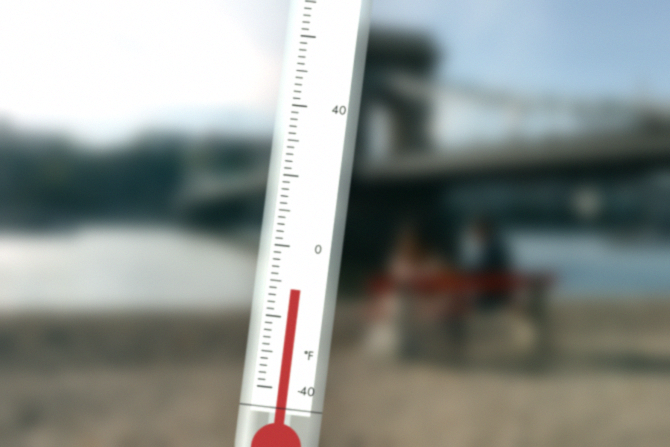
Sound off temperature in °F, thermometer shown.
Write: -12 °F
